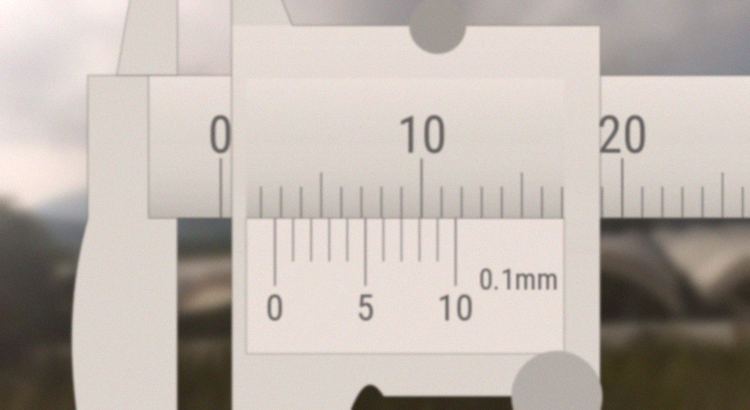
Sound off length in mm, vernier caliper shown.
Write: 2.7 mm
